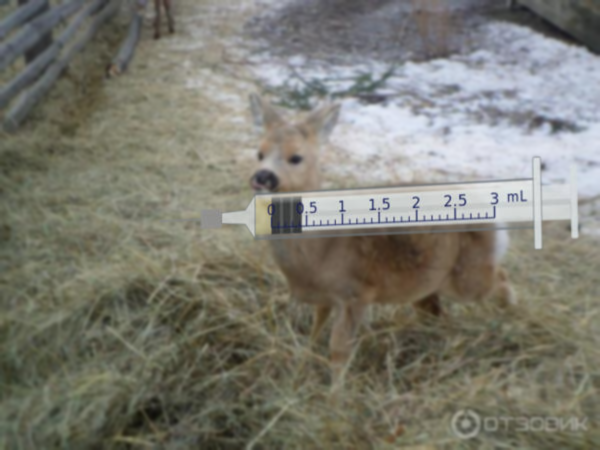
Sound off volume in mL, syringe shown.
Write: 0 mL
